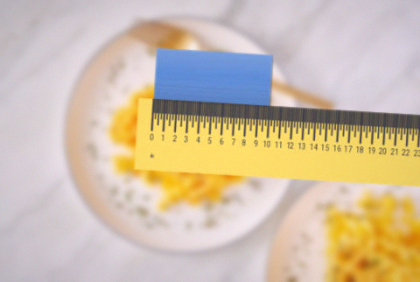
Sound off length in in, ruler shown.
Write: 10 in
